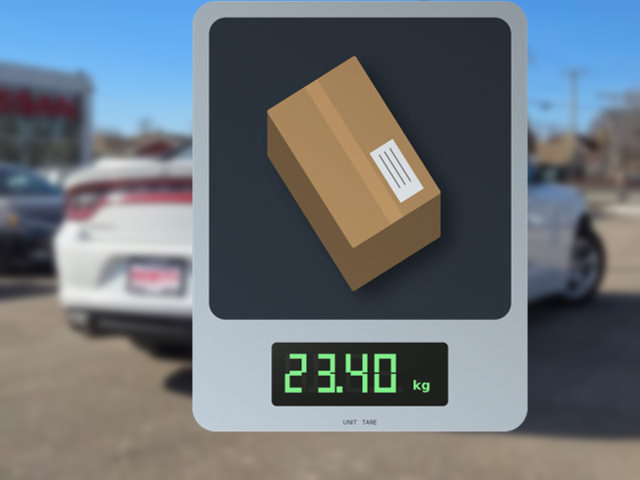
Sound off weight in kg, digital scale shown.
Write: 23.40 kg
